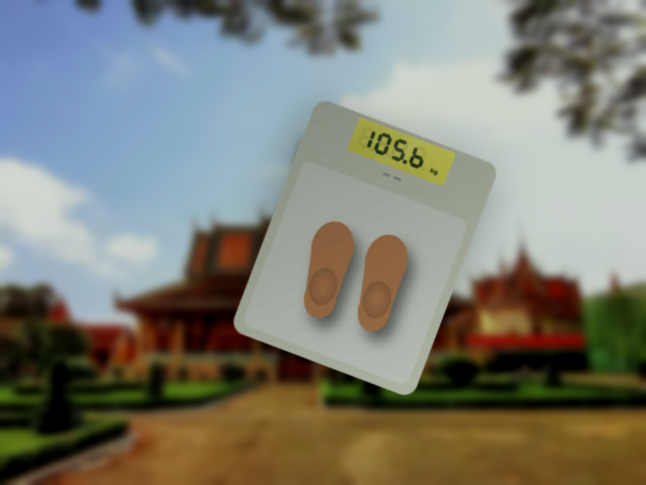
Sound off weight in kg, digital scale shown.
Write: 105.6 kg
